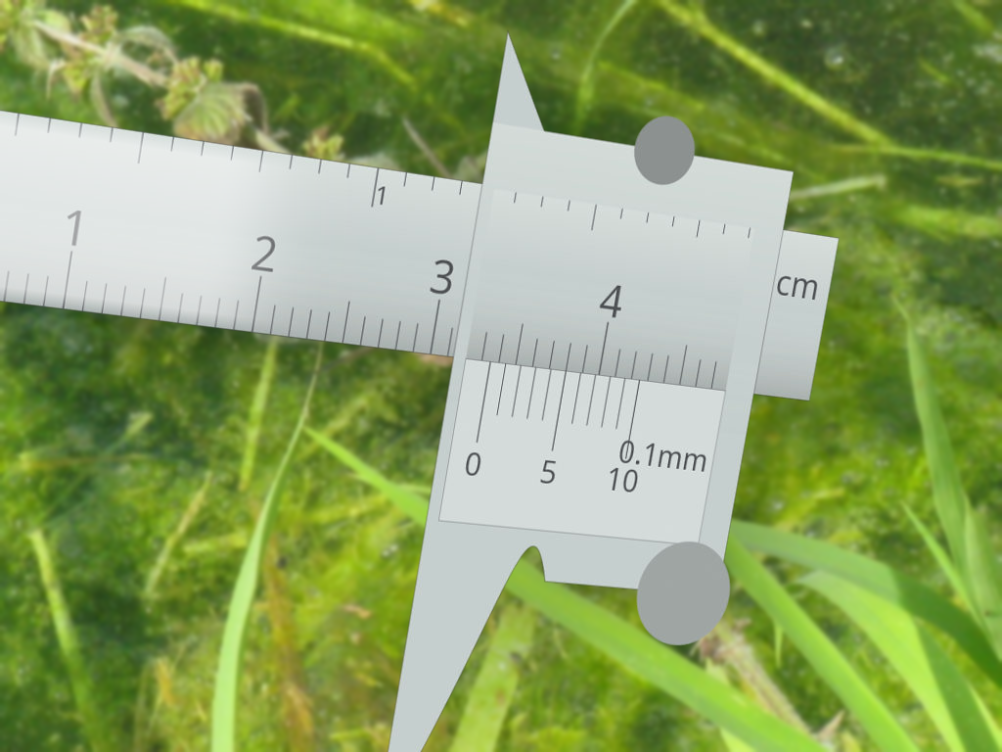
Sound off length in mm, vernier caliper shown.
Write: 33.5 mm
